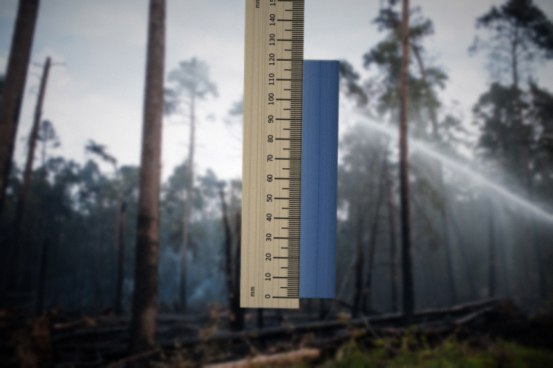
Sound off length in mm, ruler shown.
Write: 120 mm
